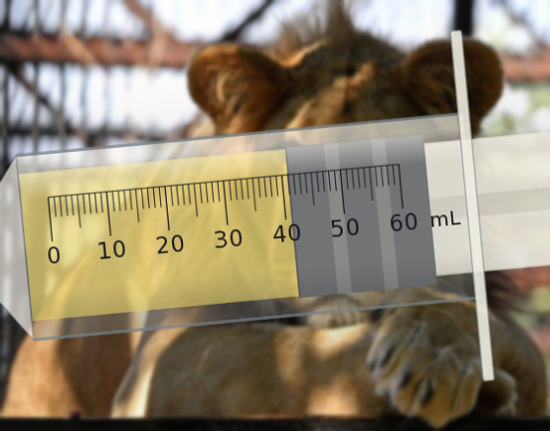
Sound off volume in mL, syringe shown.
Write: 41 mL
